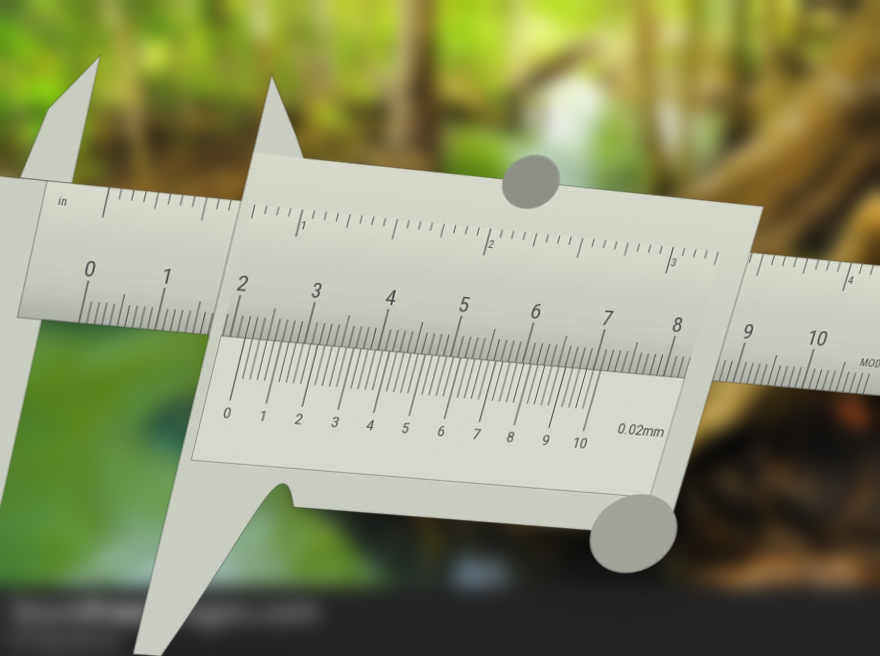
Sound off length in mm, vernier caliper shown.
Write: 22.0 mm
